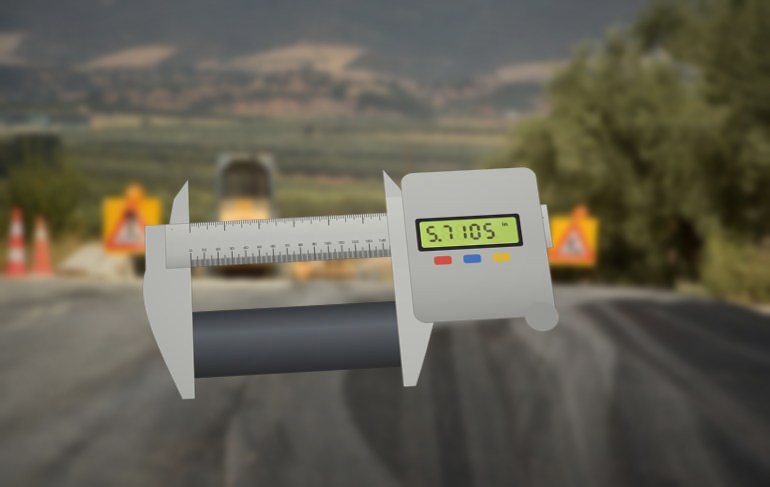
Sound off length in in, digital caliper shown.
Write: 5.7105 in
